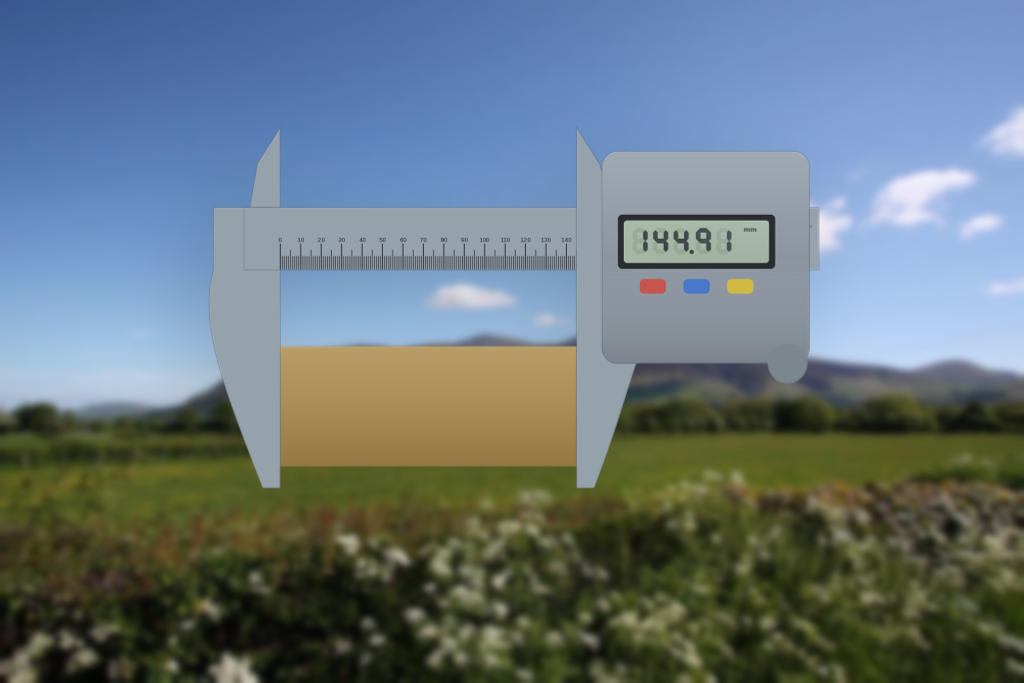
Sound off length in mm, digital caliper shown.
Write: 144.91 mm
